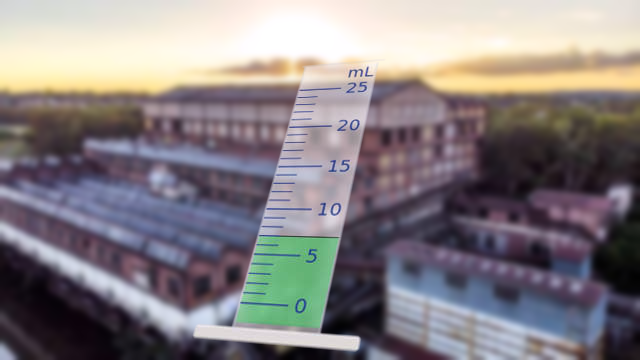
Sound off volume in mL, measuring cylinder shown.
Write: 7 mL
